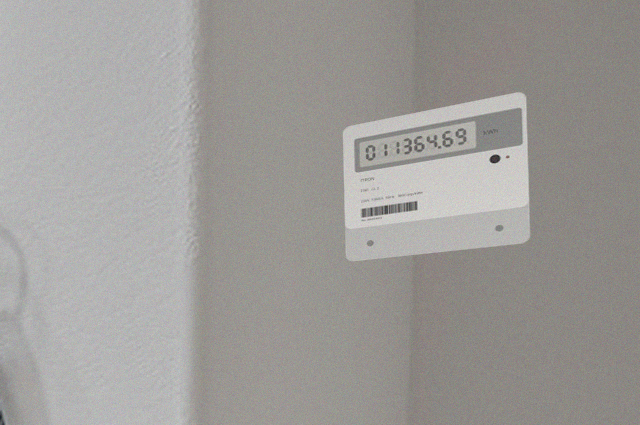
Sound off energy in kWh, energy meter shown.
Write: 11364.69 kWh
